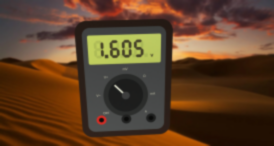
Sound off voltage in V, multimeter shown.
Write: 1.605 V
